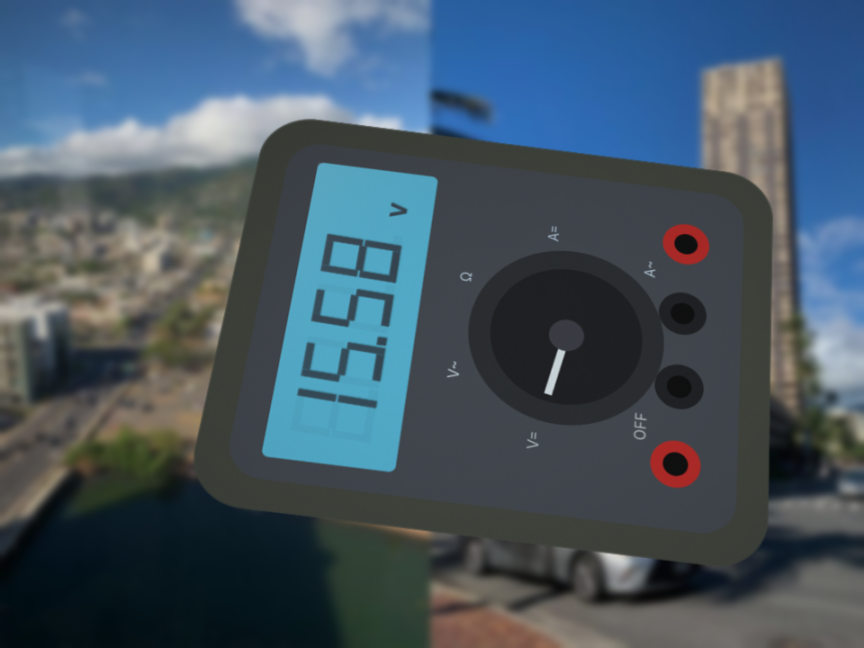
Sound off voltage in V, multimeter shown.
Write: 15.58 V
